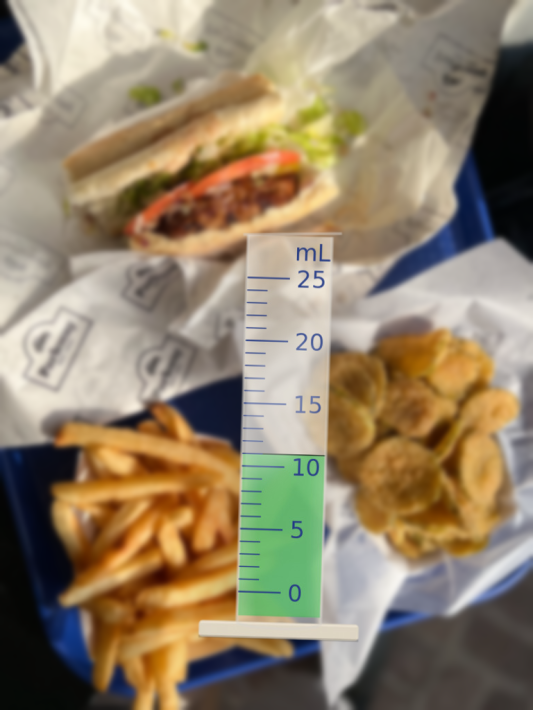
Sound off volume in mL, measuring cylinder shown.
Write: 11 mL
